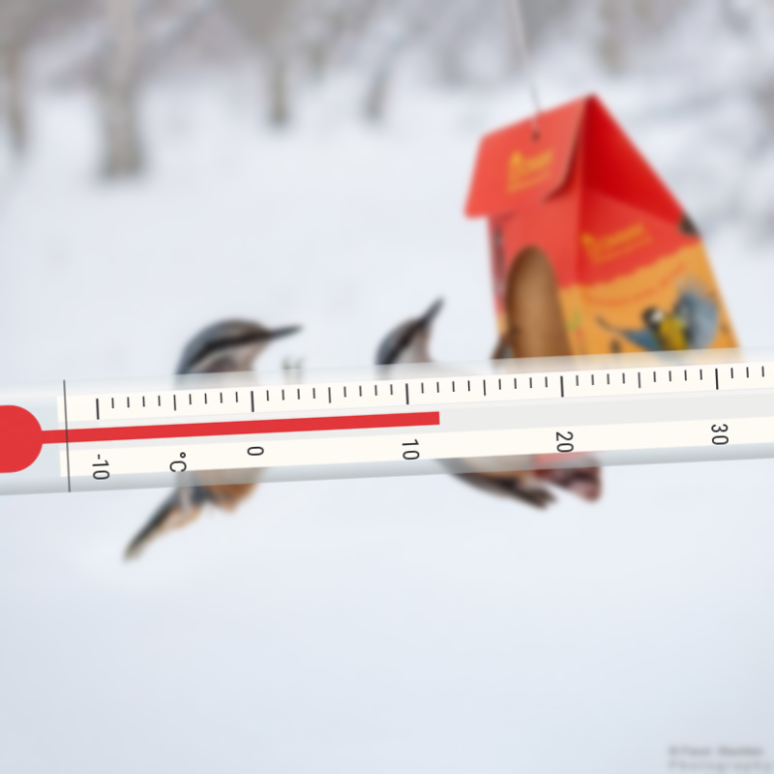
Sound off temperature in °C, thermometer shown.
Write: 12 °C
